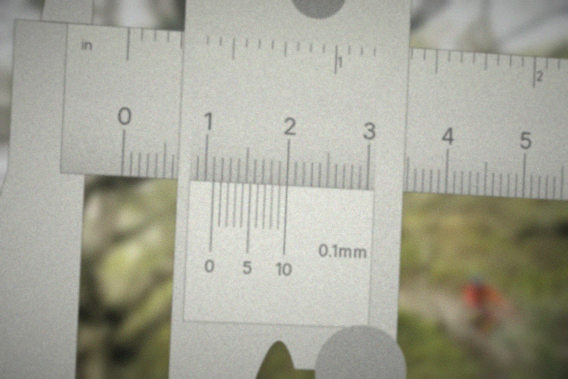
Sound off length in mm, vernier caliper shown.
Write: 11.0 mm
